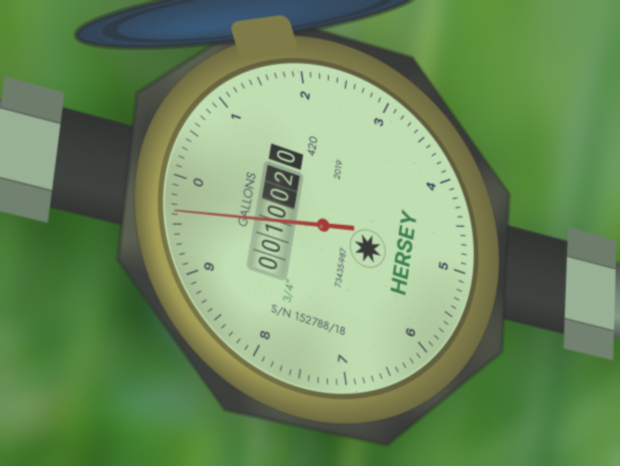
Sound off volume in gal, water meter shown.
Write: 10019.6 gal
